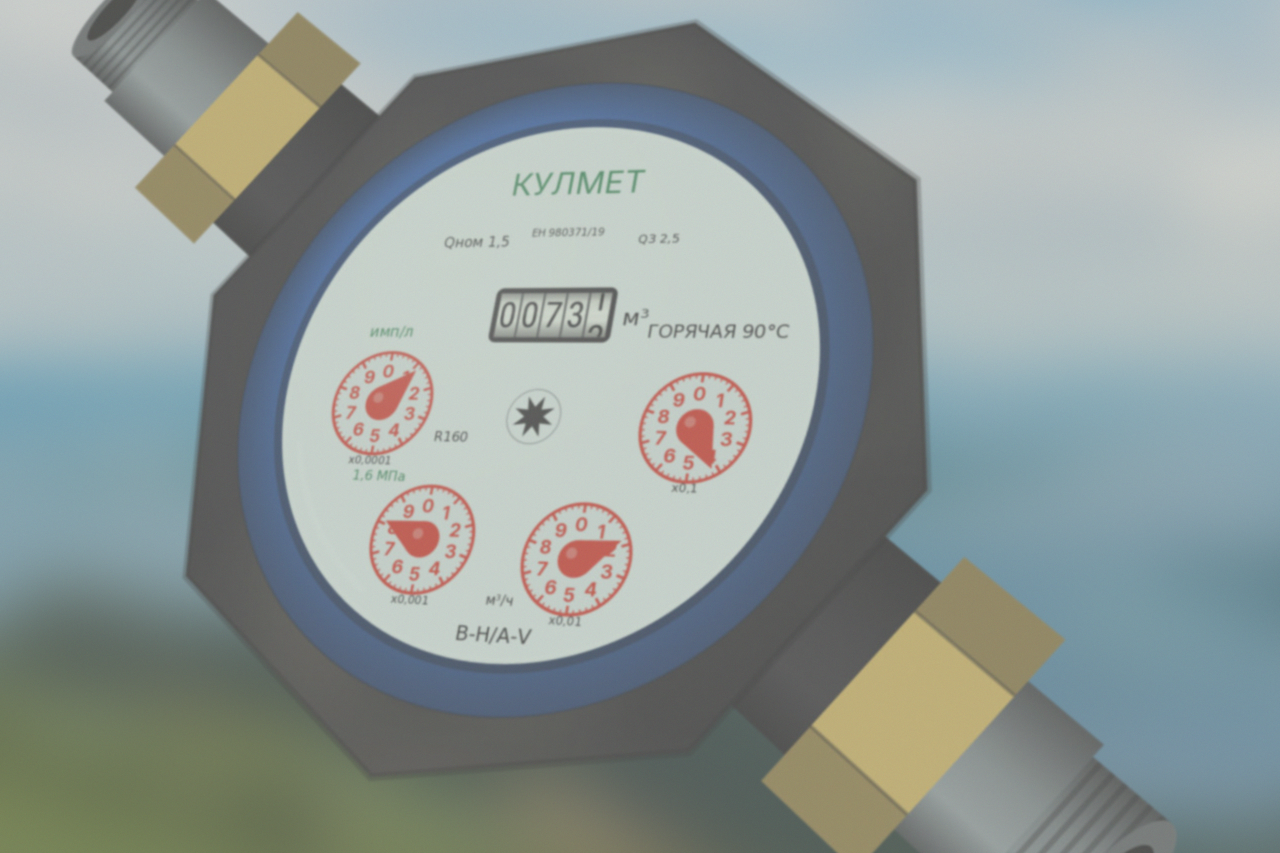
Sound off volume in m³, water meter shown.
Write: 731.4181 m³
